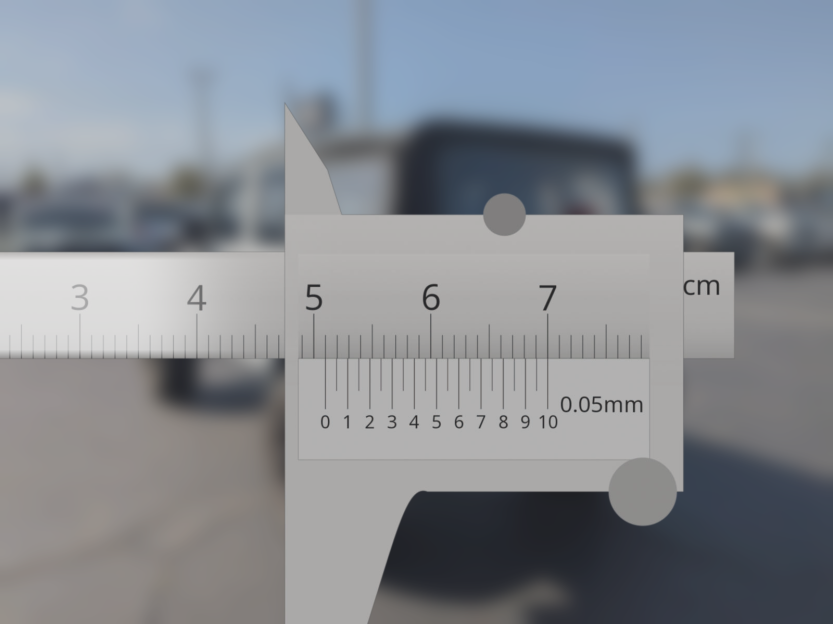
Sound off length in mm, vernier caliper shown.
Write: 51.0 mm
